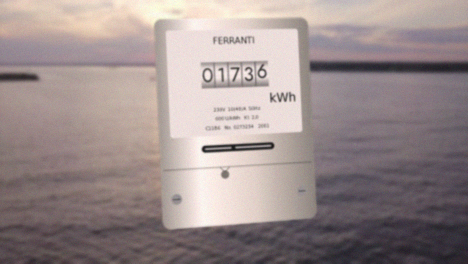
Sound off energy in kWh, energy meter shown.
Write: 1736 kWh
